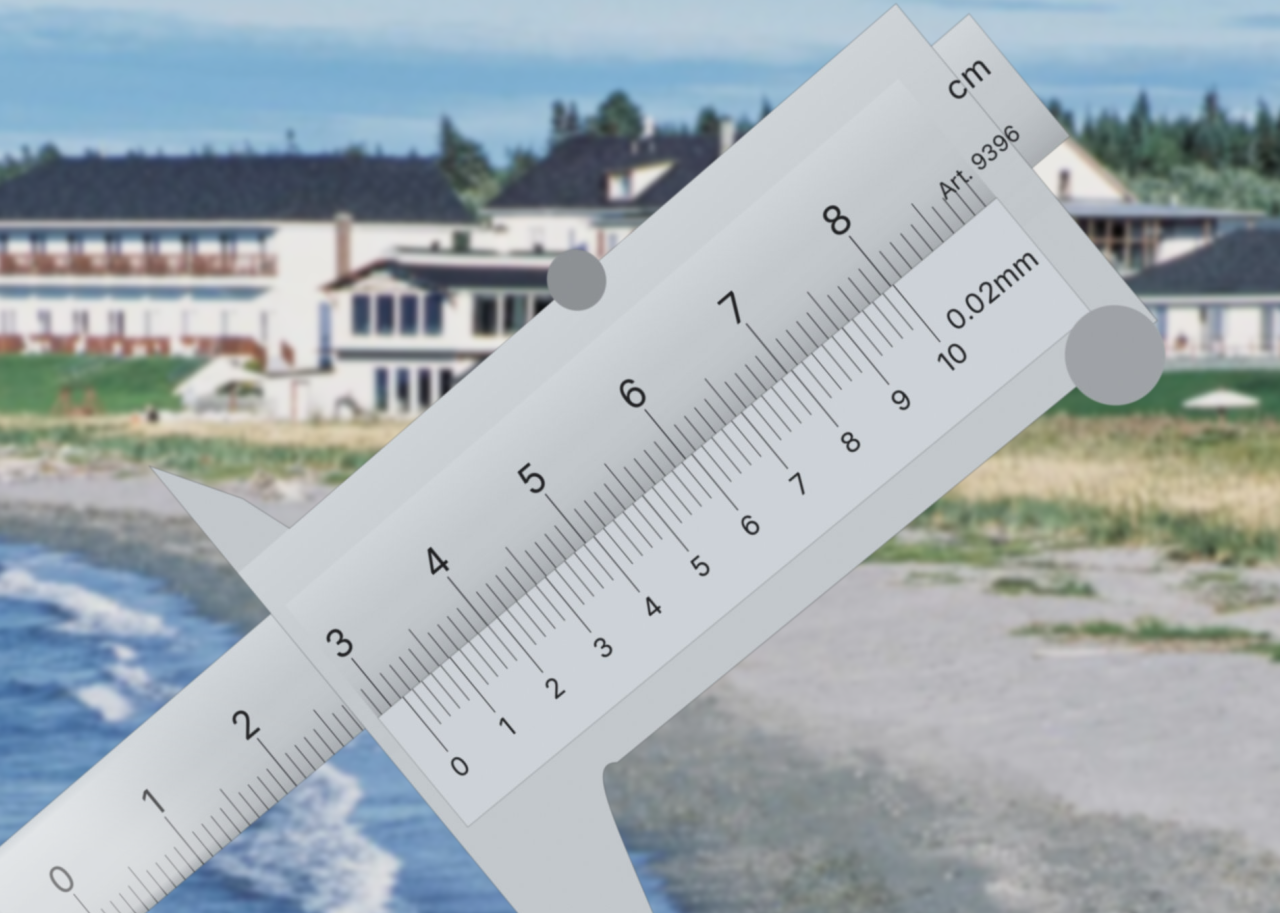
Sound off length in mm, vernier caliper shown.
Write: 31.2 mm
